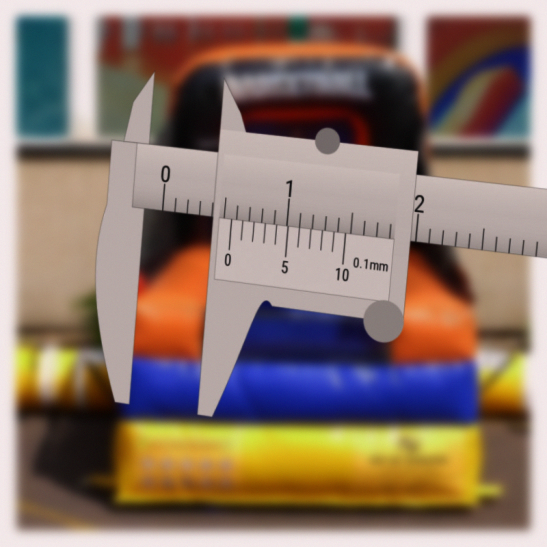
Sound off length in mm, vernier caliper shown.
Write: 5.6 mm
